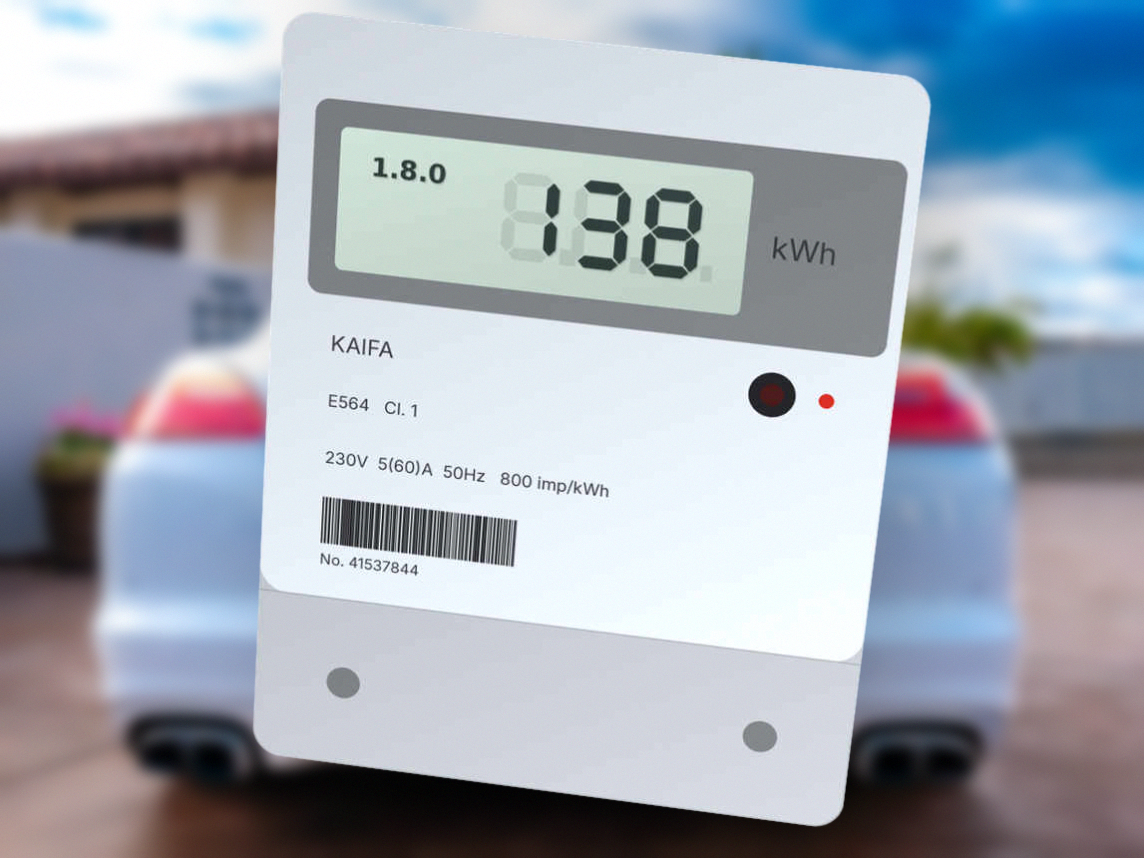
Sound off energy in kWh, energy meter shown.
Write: 138 kWh
